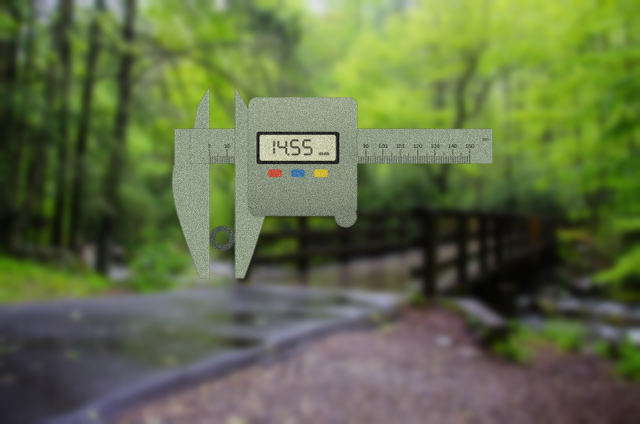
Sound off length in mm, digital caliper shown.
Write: 14.55 mm
